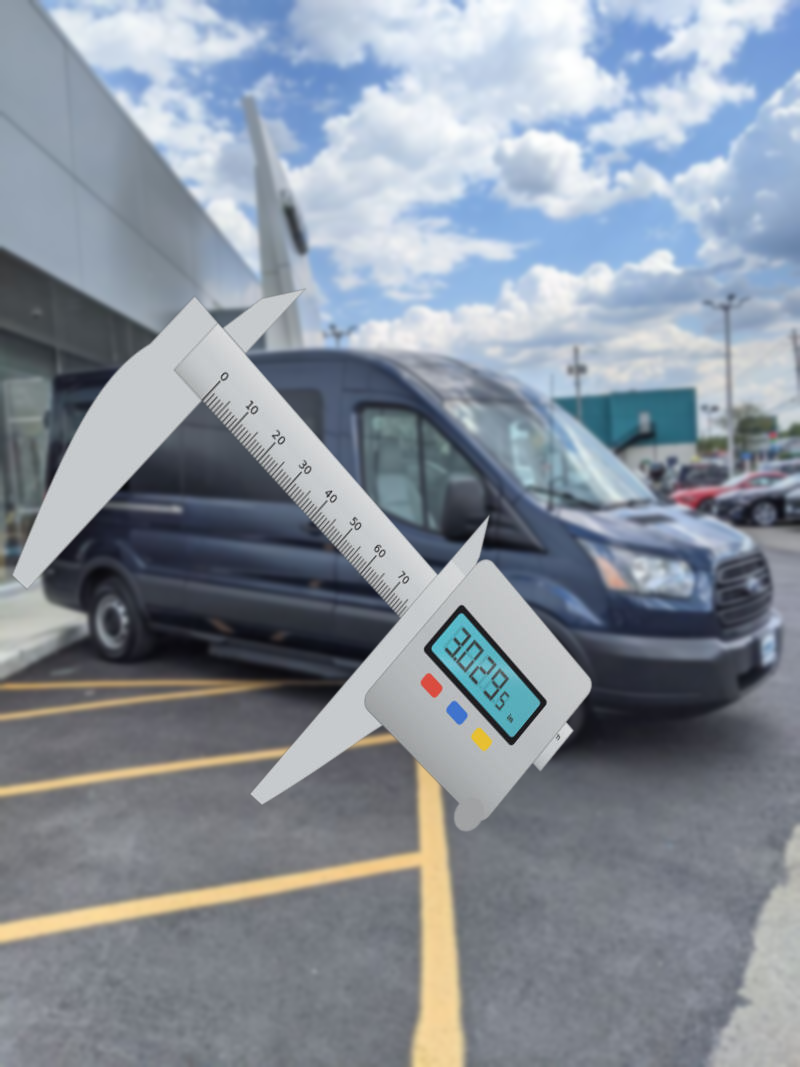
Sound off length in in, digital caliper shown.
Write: 3.0295 in
